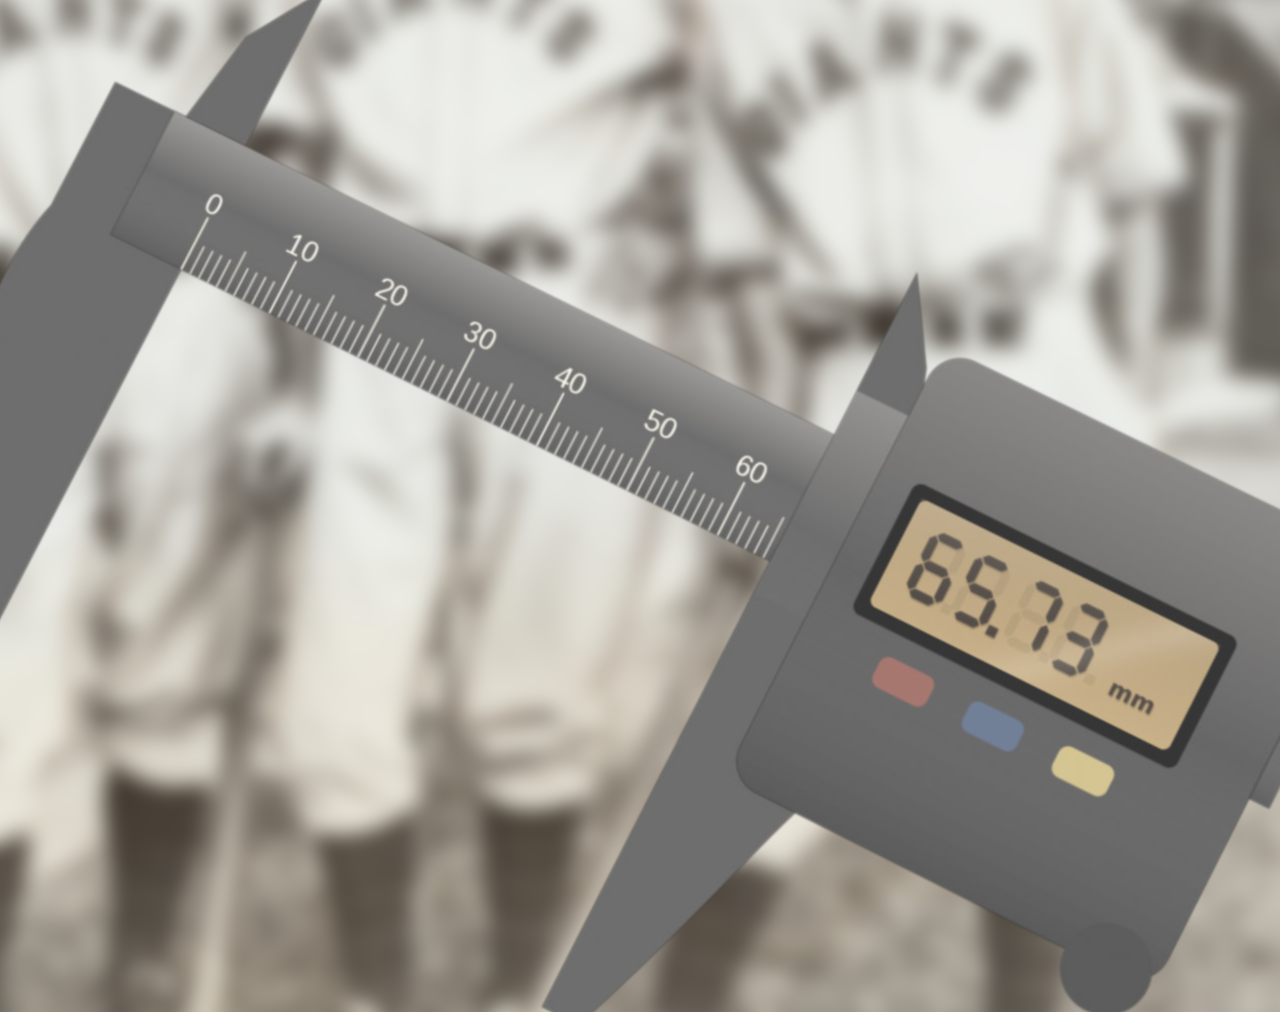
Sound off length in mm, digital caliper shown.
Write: 65.73 mm
